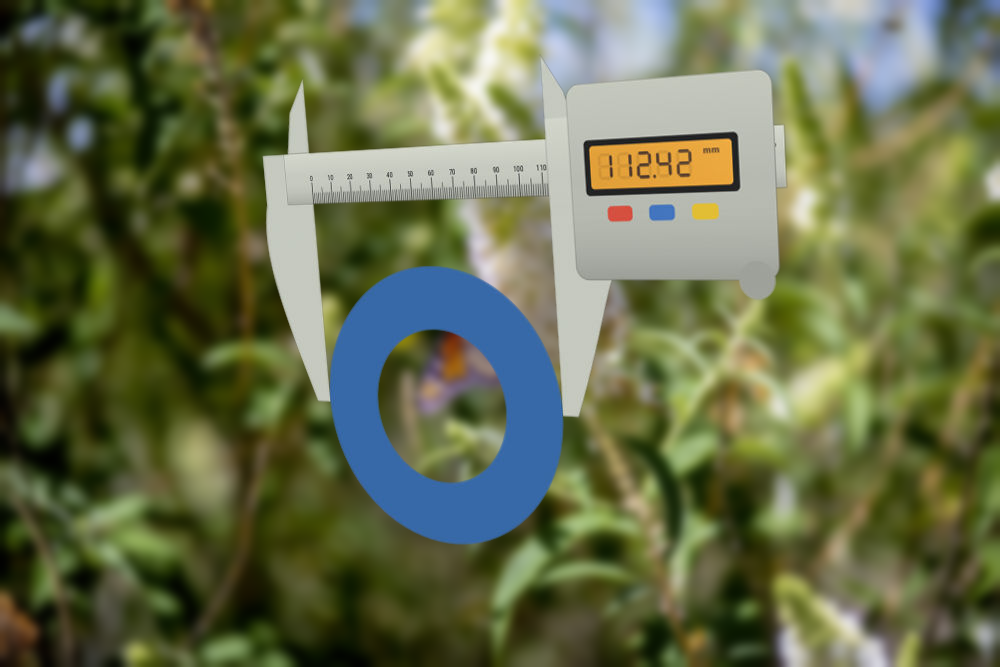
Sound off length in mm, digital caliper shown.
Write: 112.42 mm
